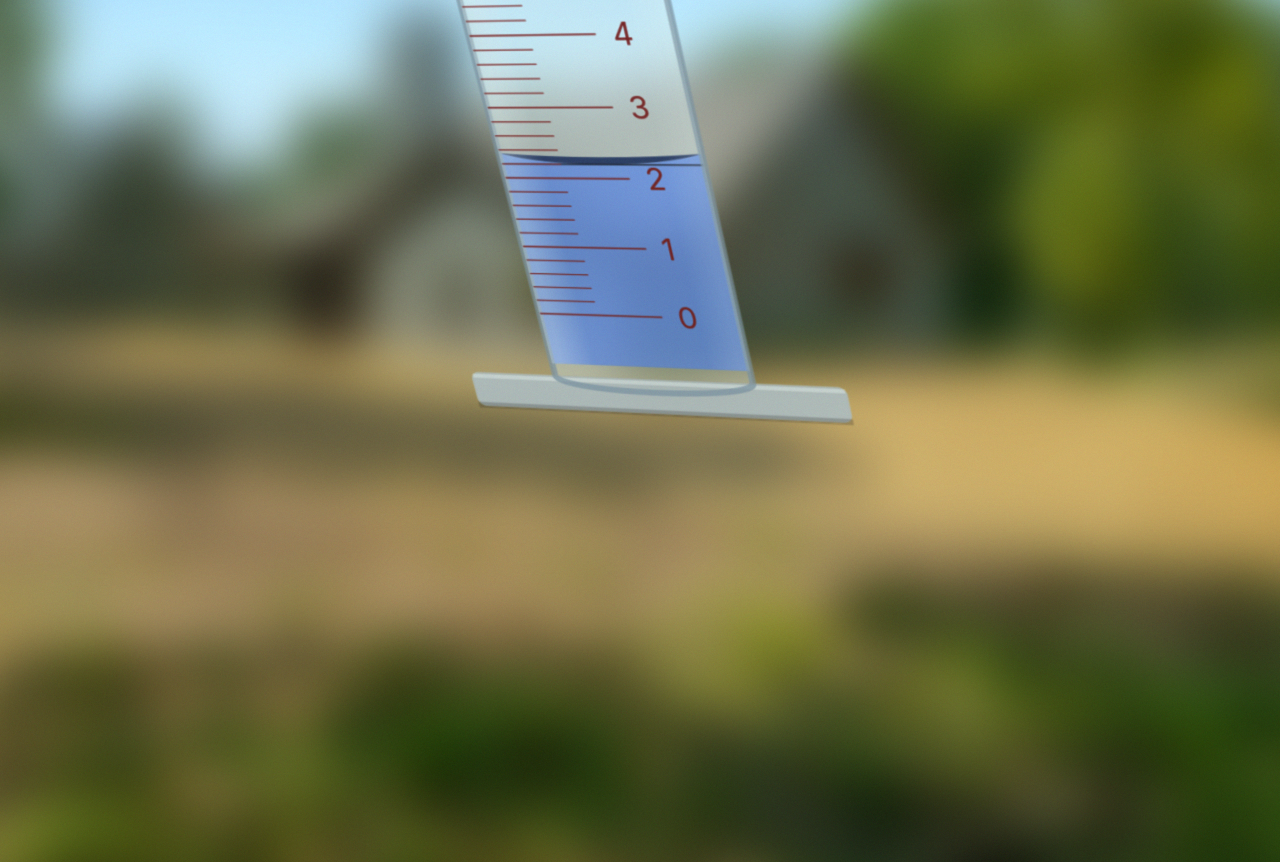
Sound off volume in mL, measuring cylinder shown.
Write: 2.2 mL
